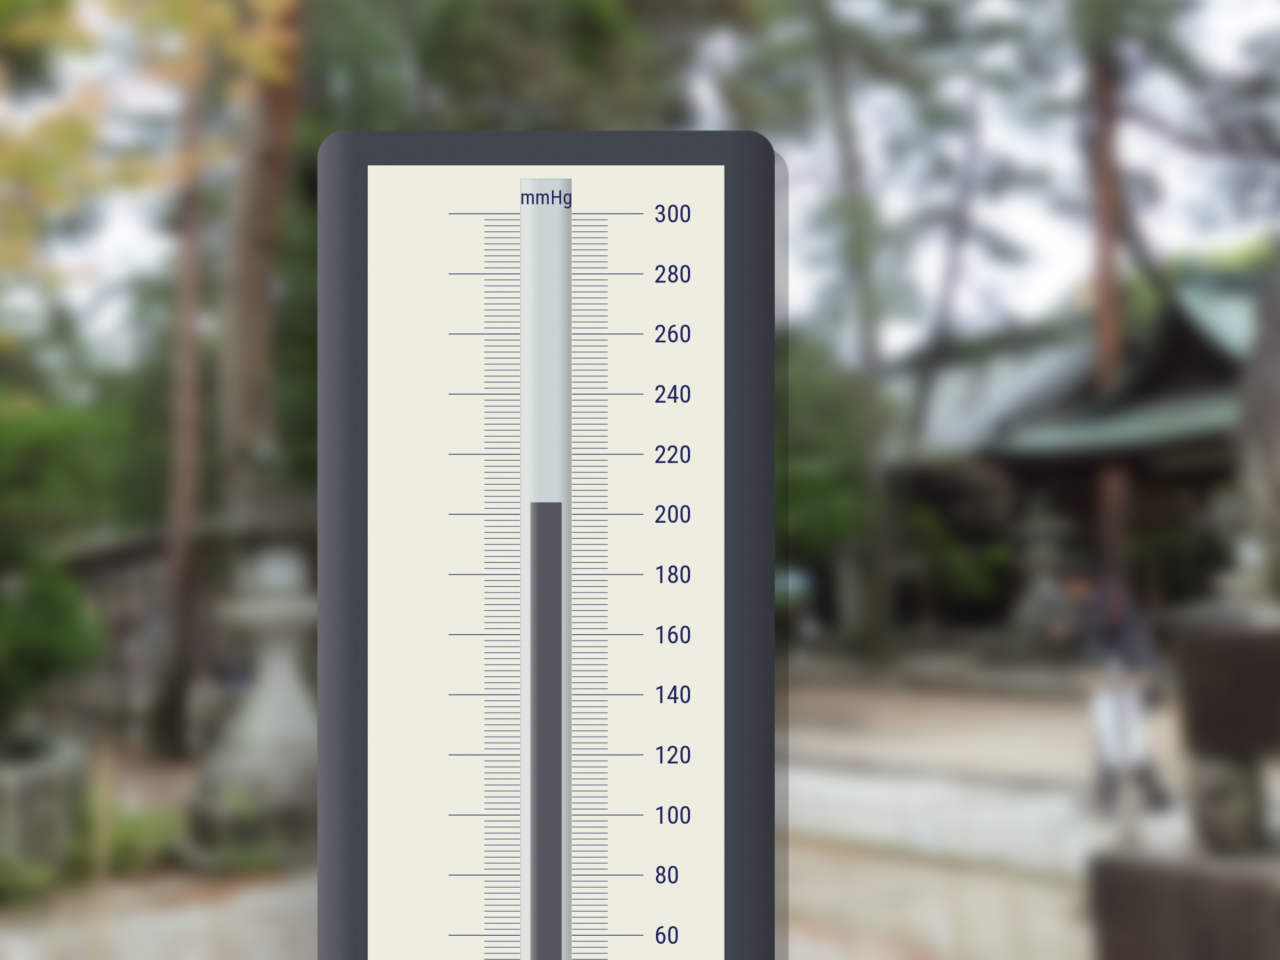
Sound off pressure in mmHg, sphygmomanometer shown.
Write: 204 mmHg
